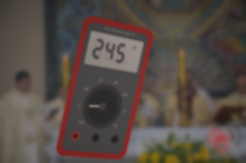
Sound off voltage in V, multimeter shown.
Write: 245 V
